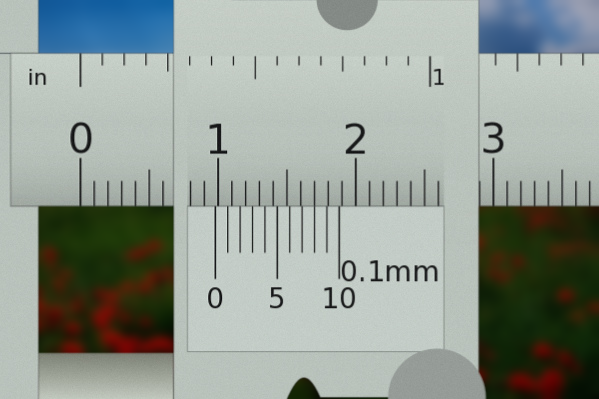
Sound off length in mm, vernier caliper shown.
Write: 9.8 mm
